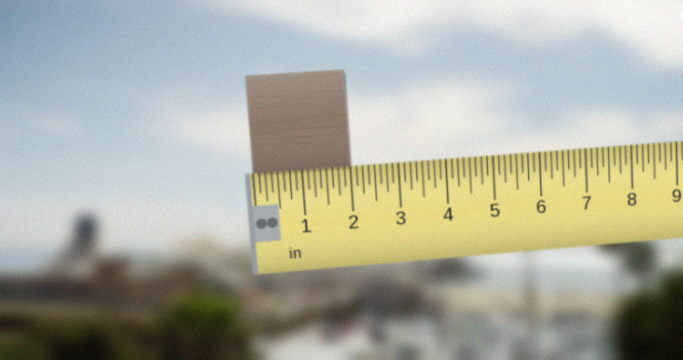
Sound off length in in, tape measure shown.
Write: 2 in
